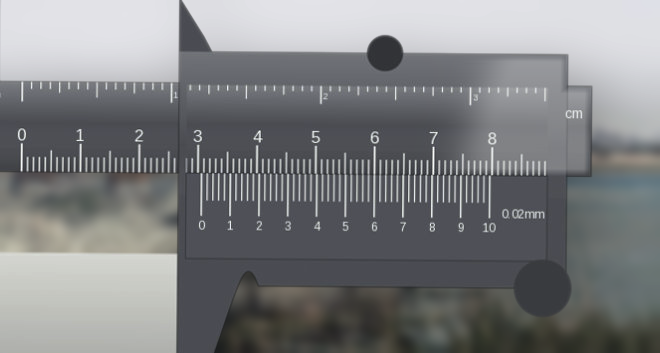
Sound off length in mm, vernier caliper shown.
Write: 30.6 mm
